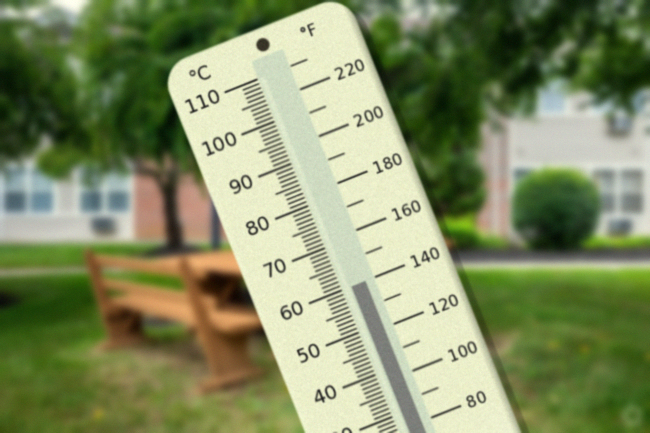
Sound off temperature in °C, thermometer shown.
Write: 60 °C
